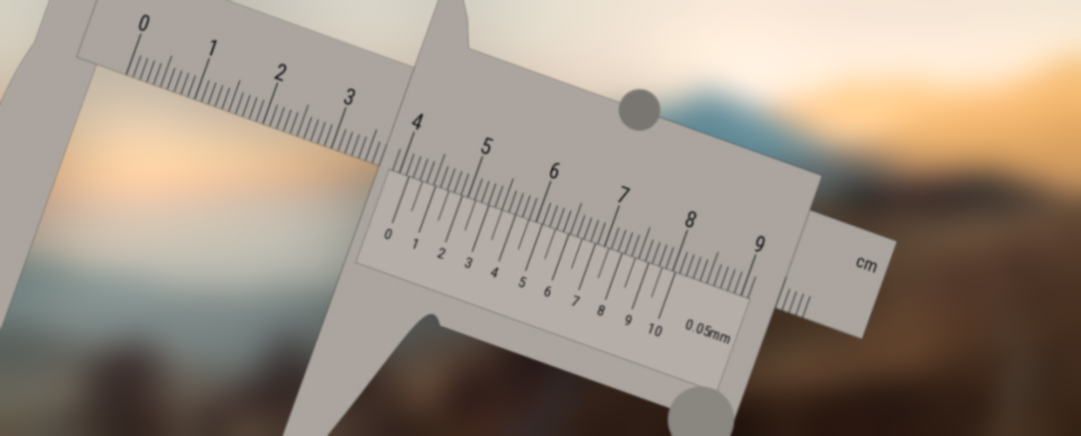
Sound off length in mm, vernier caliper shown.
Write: 41.4 mm
